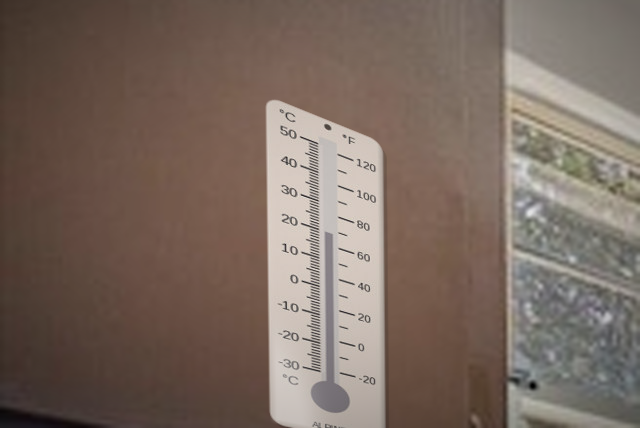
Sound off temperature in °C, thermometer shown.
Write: 20 °C
